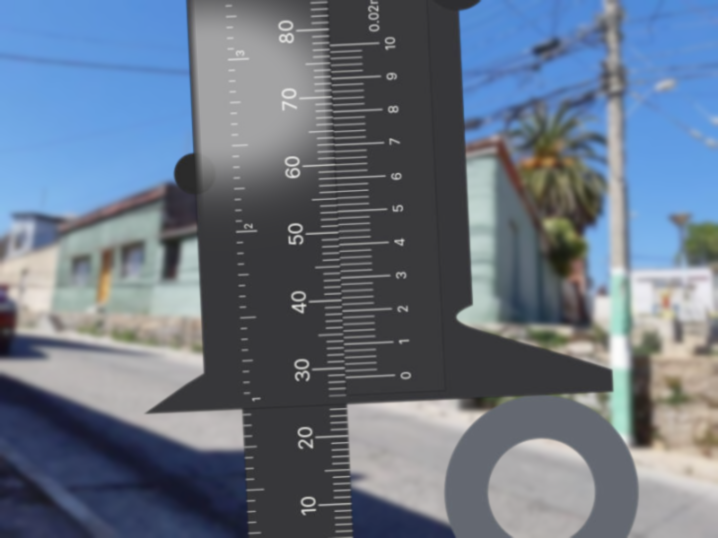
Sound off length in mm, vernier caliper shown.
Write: 28.6 mm
